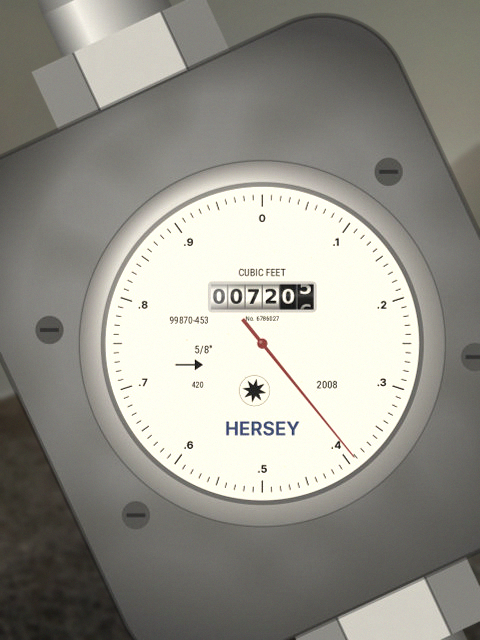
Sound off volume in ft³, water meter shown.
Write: 7205.39 ft³
